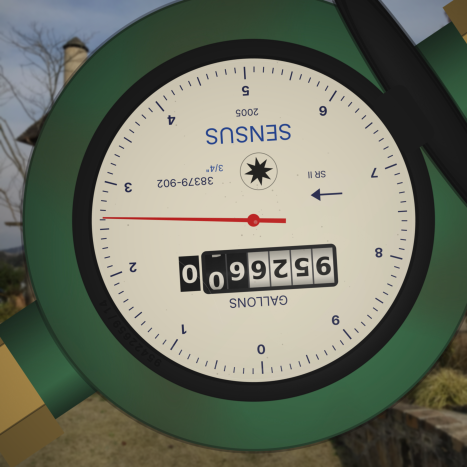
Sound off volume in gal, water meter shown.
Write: 9526602.6 gal
